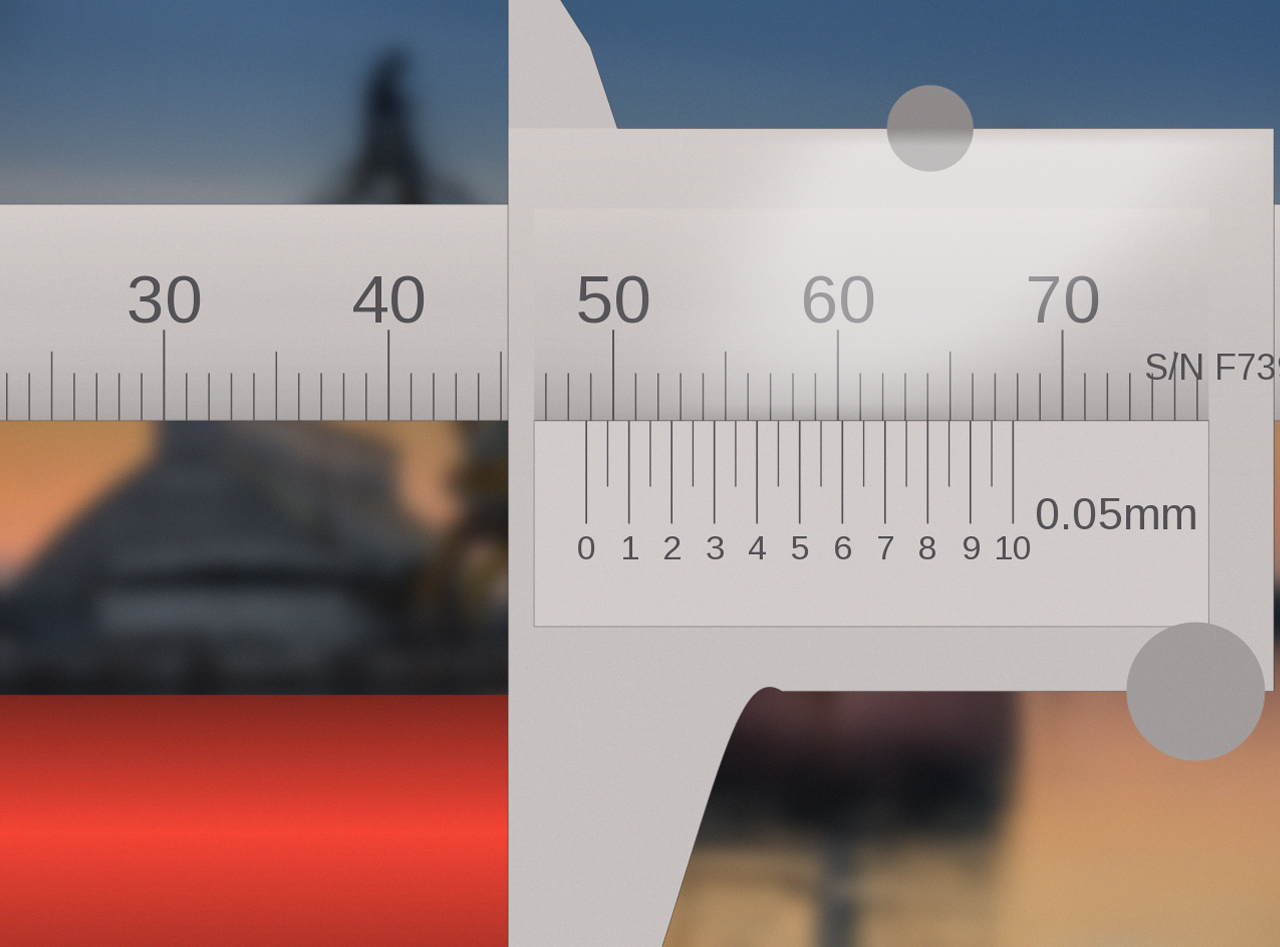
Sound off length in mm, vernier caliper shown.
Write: 48.8 mm
